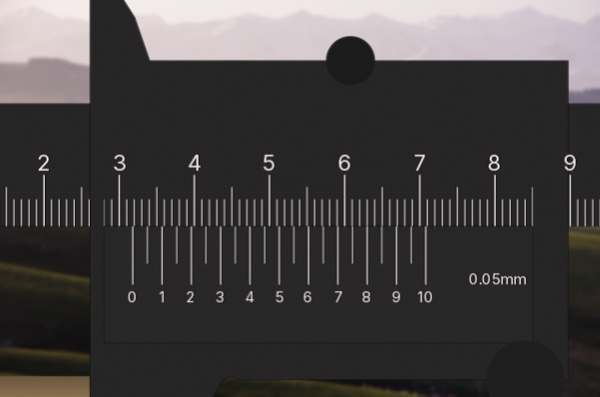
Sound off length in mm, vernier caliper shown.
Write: 31.8 mm
